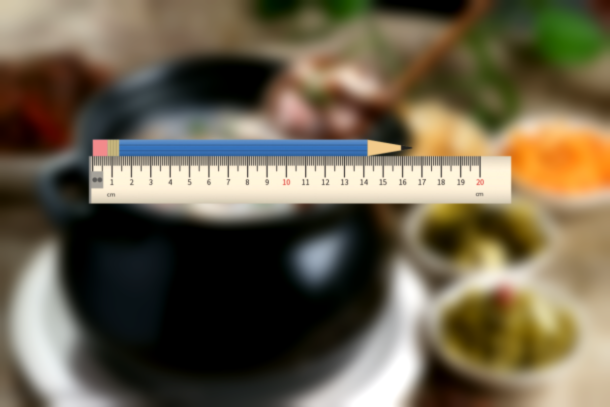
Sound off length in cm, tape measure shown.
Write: 16.5 cm
